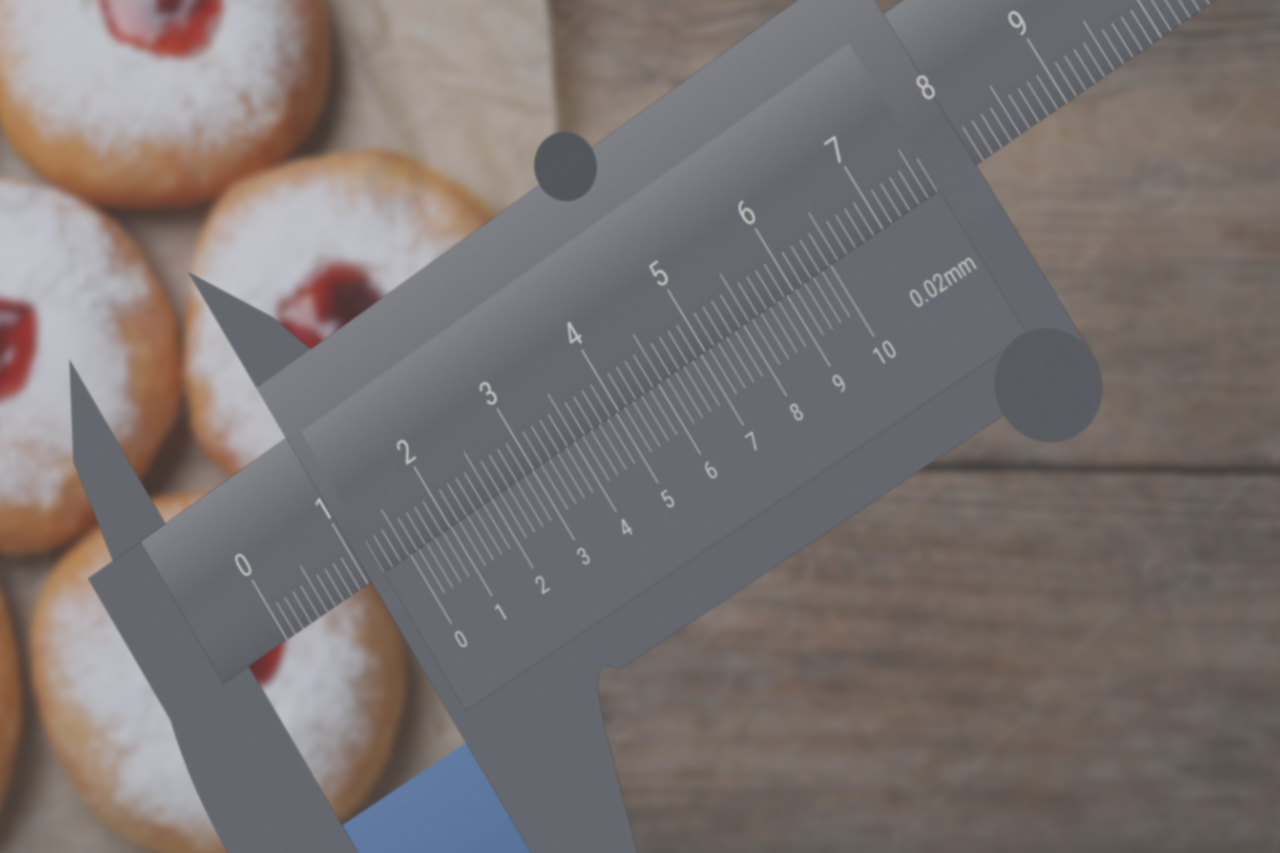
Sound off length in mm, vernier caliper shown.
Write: 15.2 mm
